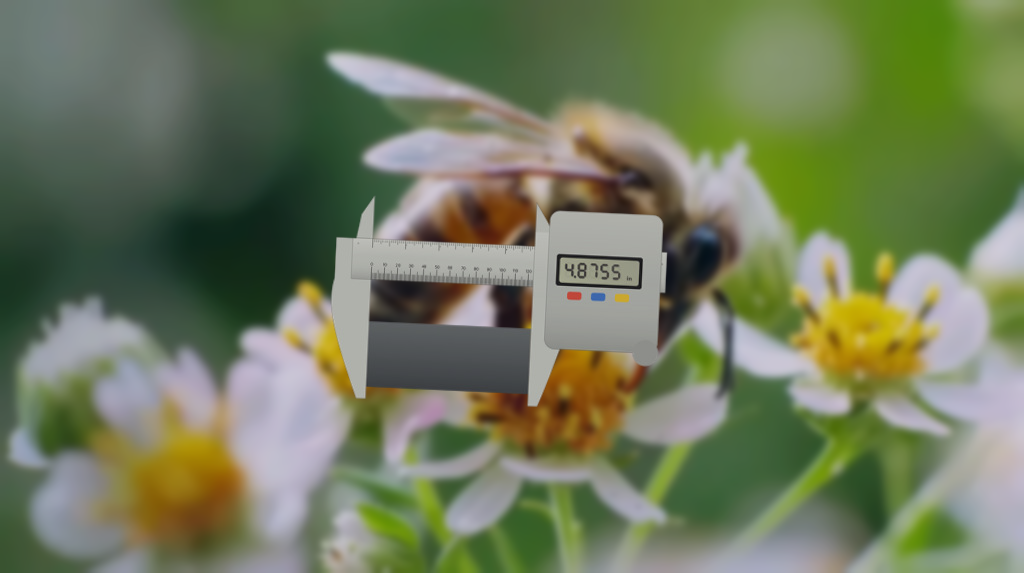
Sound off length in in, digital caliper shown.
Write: 4.8755 in
